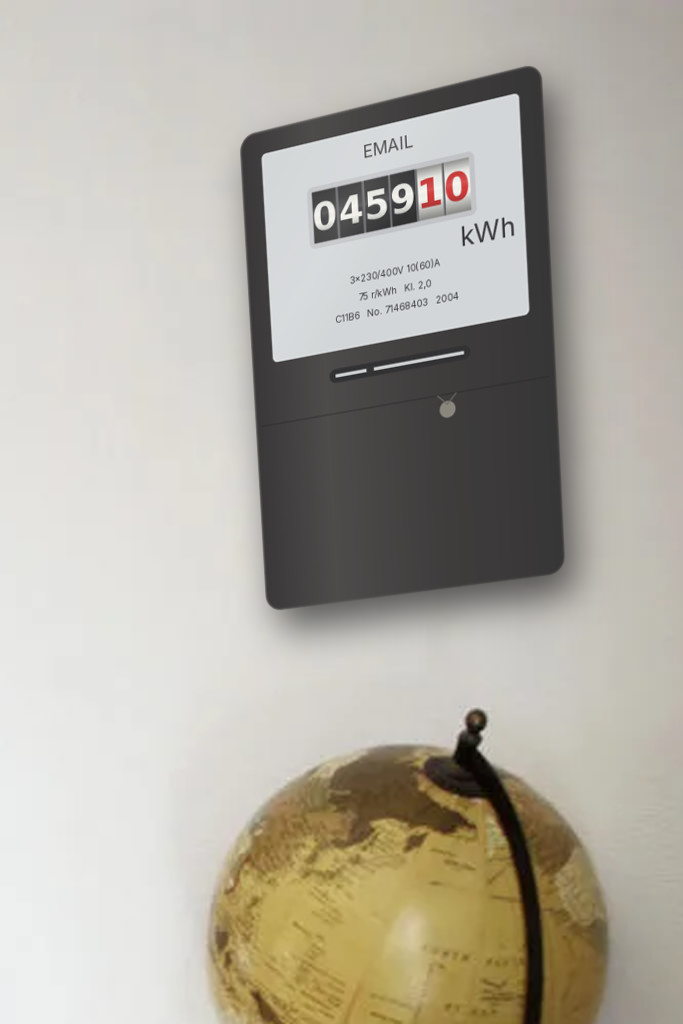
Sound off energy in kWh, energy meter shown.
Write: 459.10 kWh
